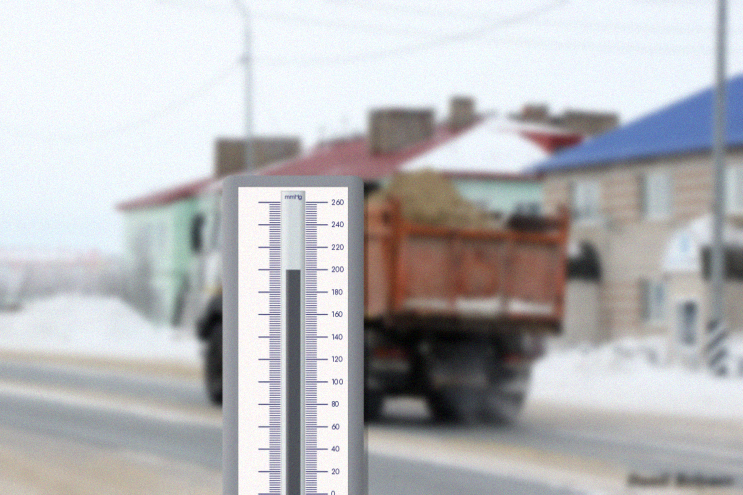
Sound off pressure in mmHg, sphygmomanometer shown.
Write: 200 mmHg
